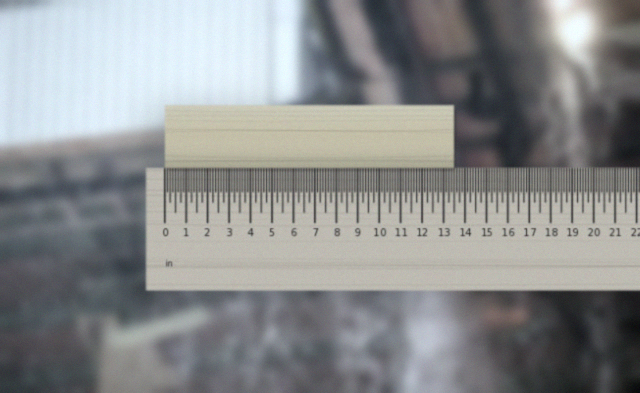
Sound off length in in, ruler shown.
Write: 13.5 in
